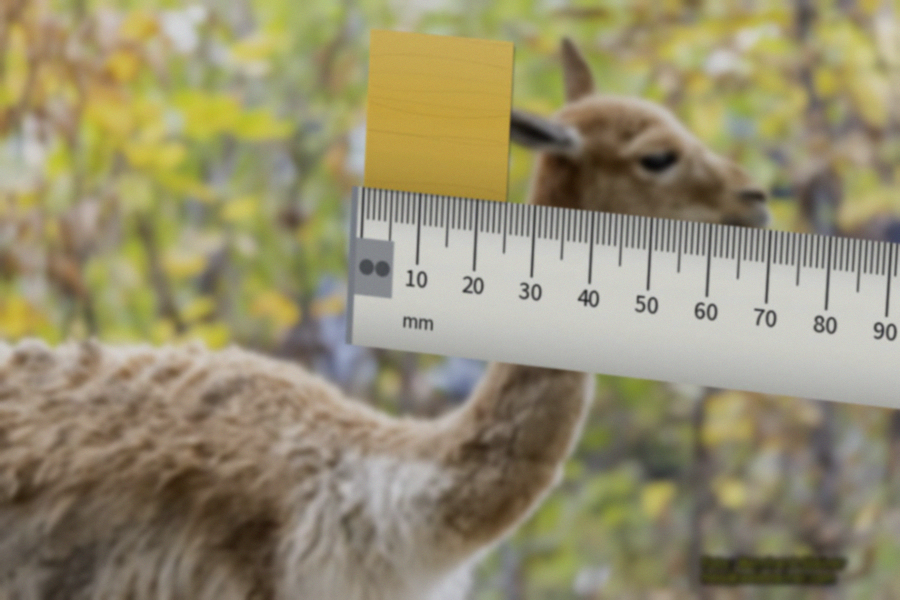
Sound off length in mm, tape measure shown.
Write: 25 mm
